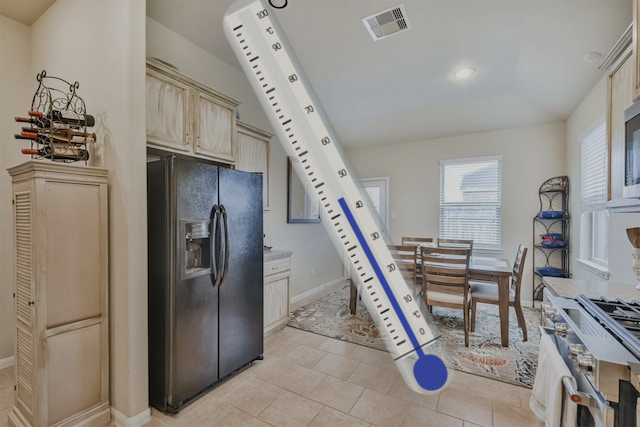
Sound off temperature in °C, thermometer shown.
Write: 44 °C
